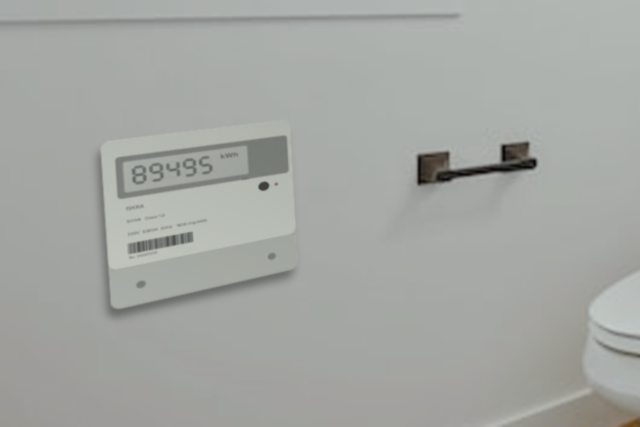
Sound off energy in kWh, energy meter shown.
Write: 89495 kWh
